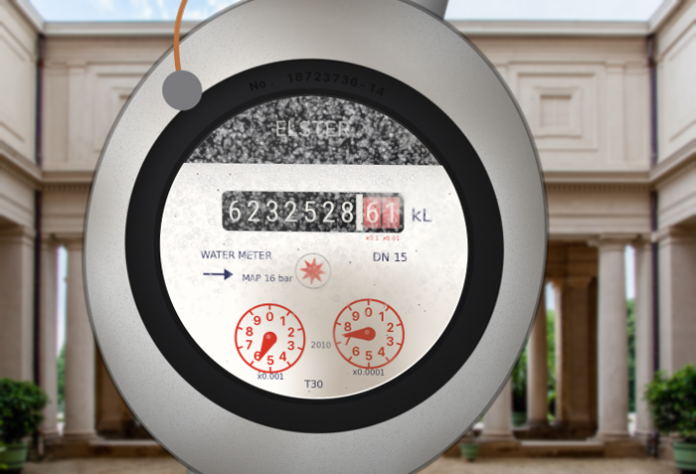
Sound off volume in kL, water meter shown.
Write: 6232528.6157 kL
